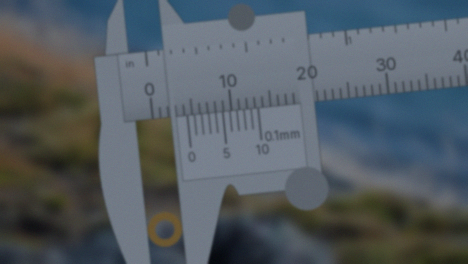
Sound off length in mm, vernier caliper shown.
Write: 4.4 mm
